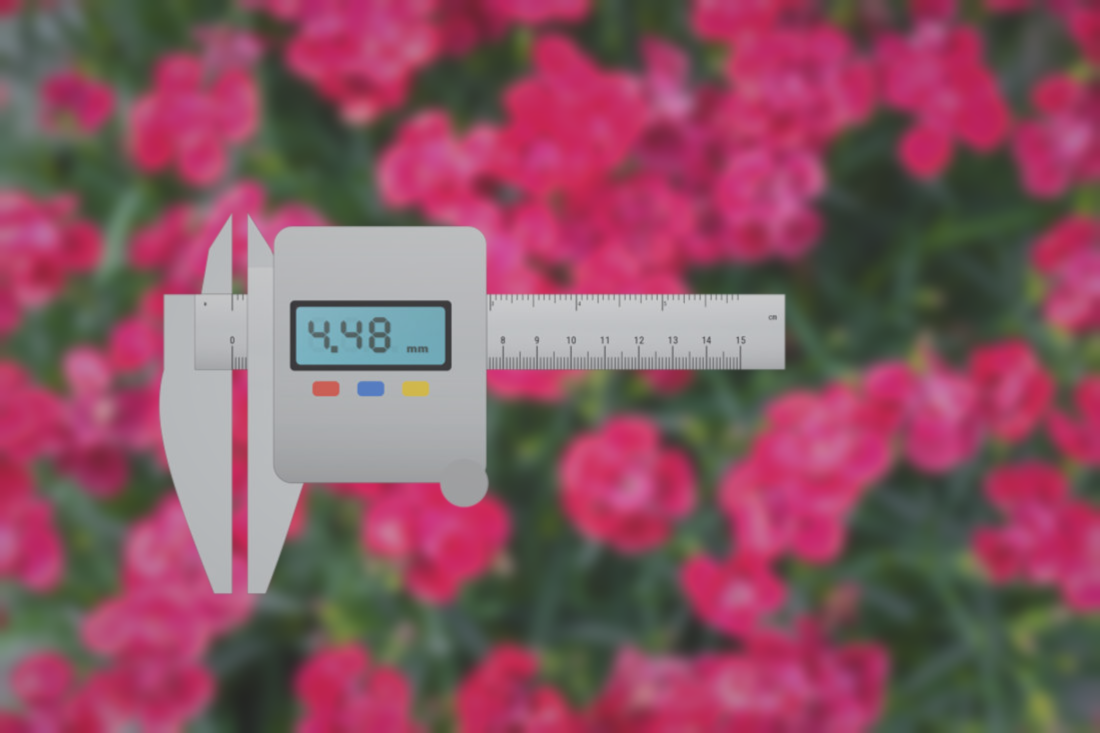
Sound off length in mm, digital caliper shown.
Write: 4.48 mm
